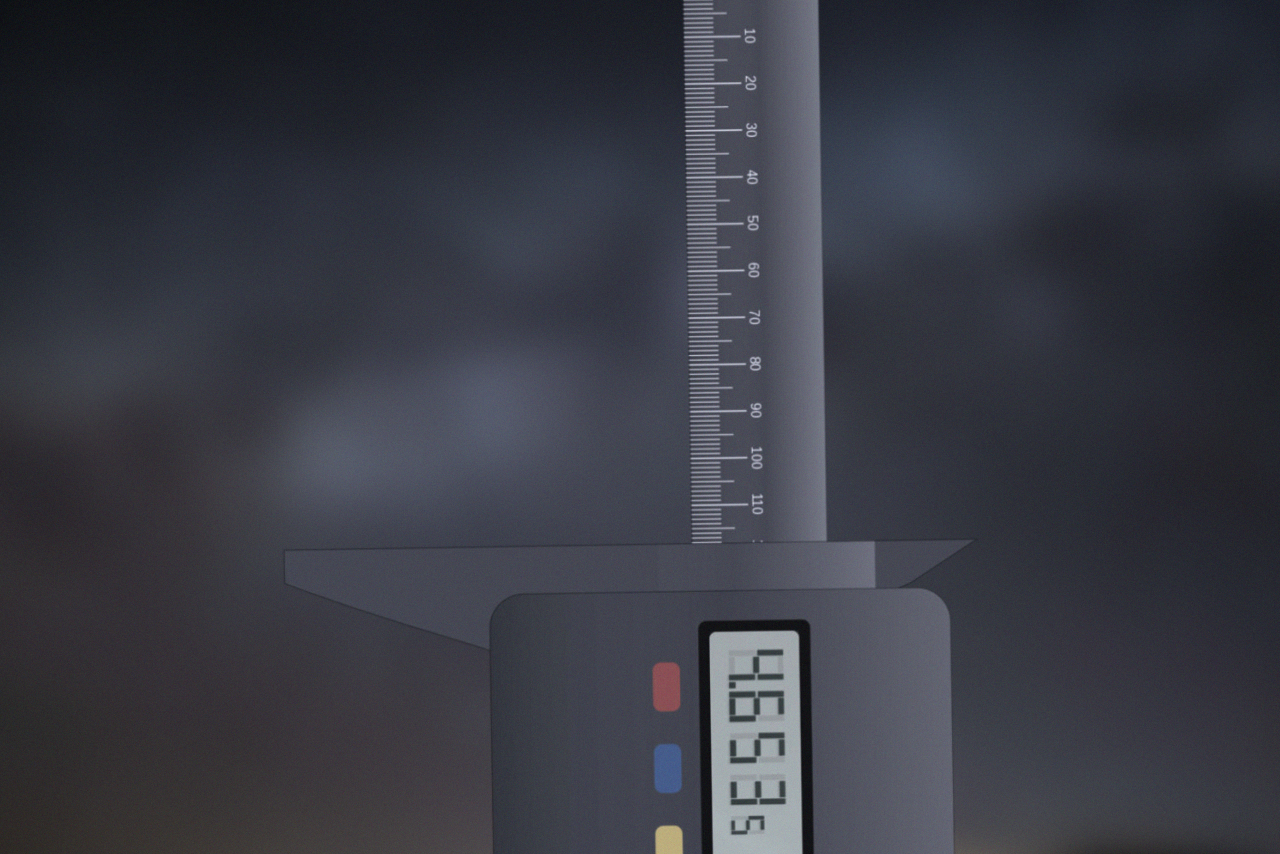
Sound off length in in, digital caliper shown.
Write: 4.6535 in
